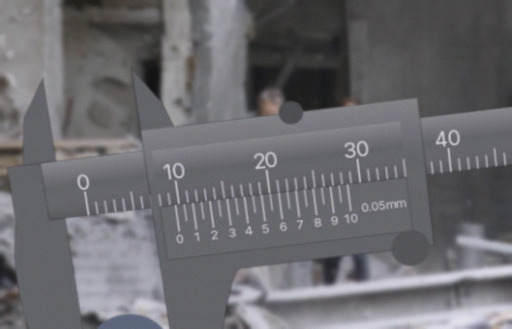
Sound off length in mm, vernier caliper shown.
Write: 9.6 mm
